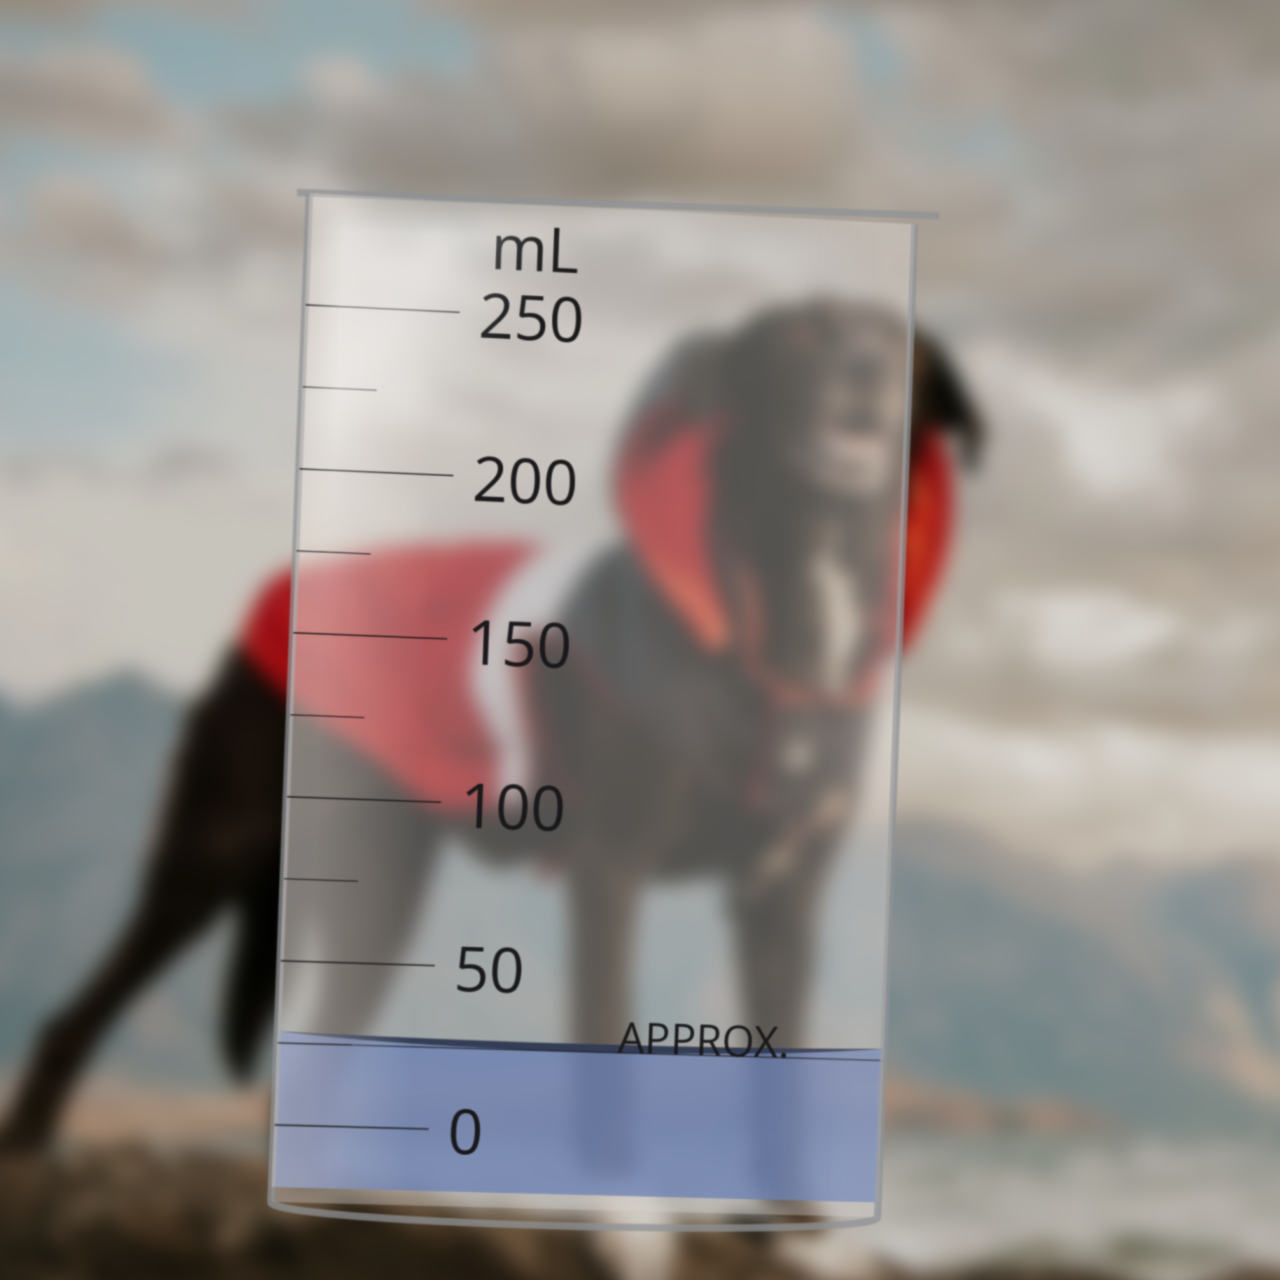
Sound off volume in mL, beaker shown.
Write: 25 mL
